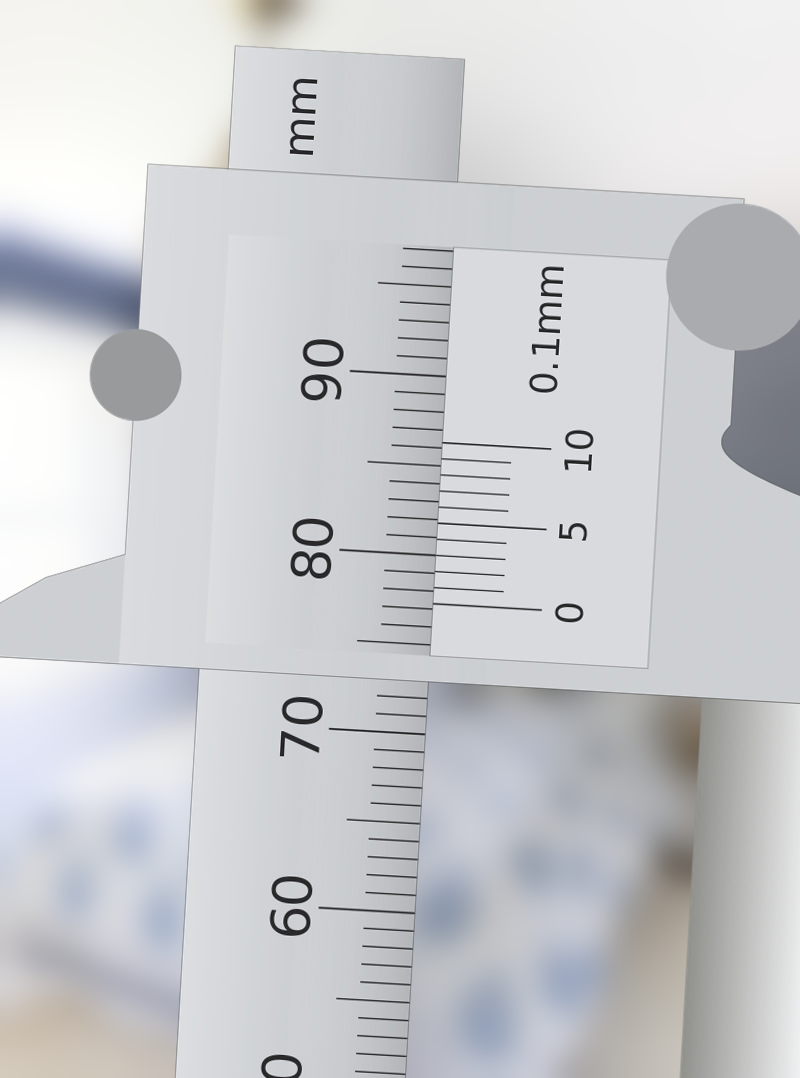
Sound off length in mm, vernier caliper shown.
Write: 77.3 mm
